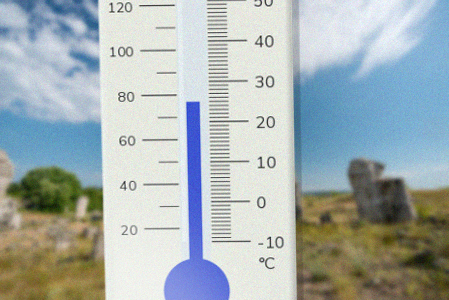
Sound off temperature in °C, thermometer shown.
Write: 25 °C
